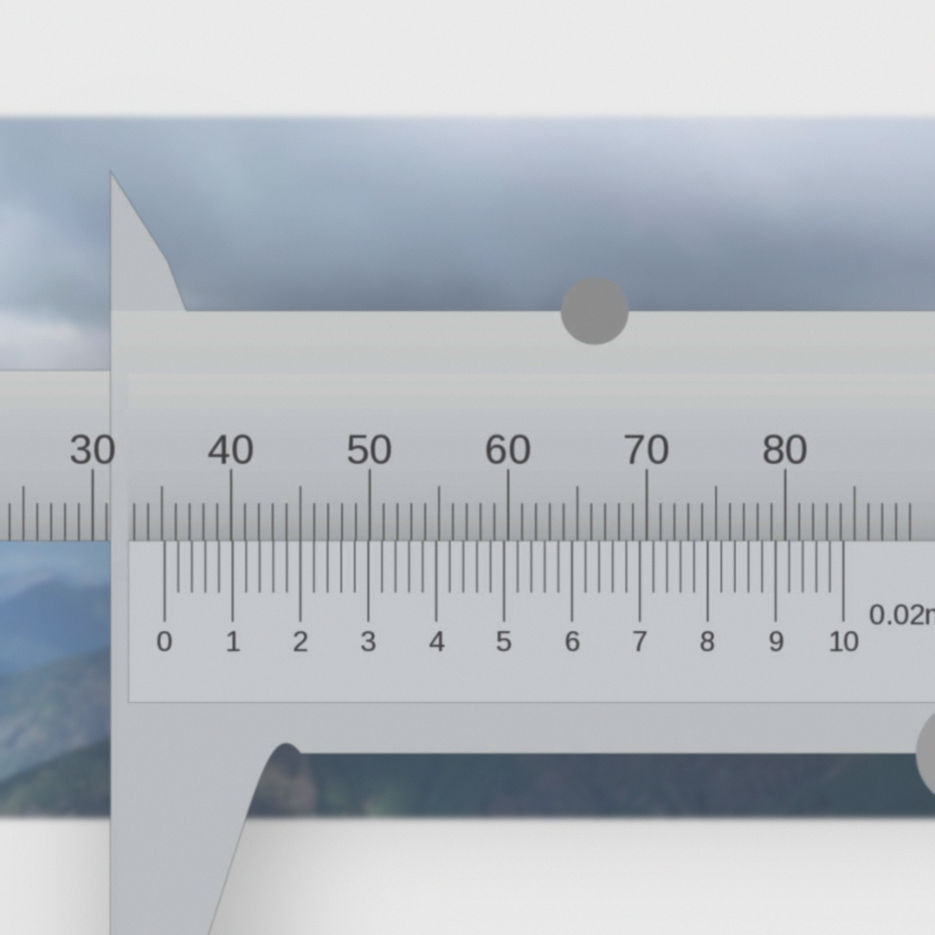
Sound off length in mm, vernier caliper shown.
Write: 35.2 mm
